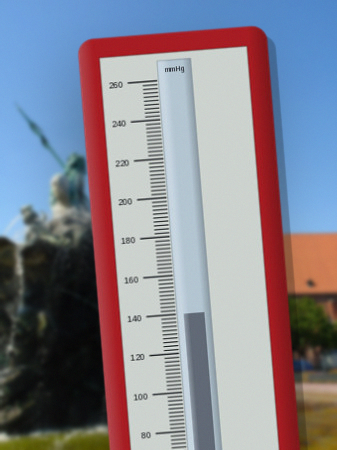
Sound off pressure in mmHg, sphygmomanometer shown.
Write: 140 mmHg
